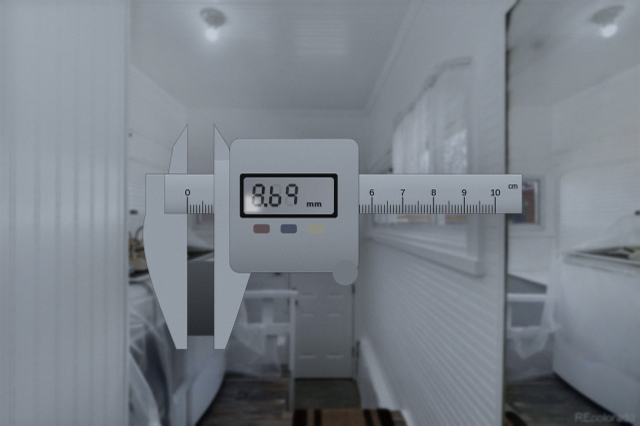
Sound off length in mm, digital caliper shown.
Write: 8.69 mm
